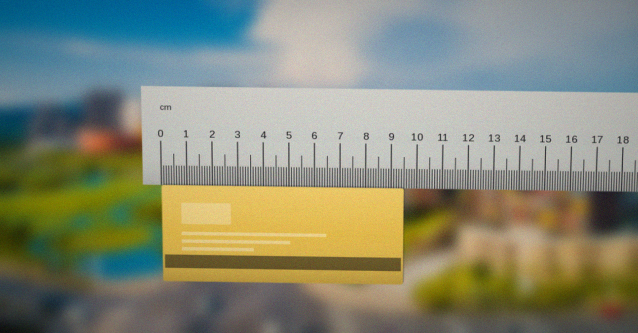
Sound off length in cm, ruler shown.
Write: 9.5 cm
